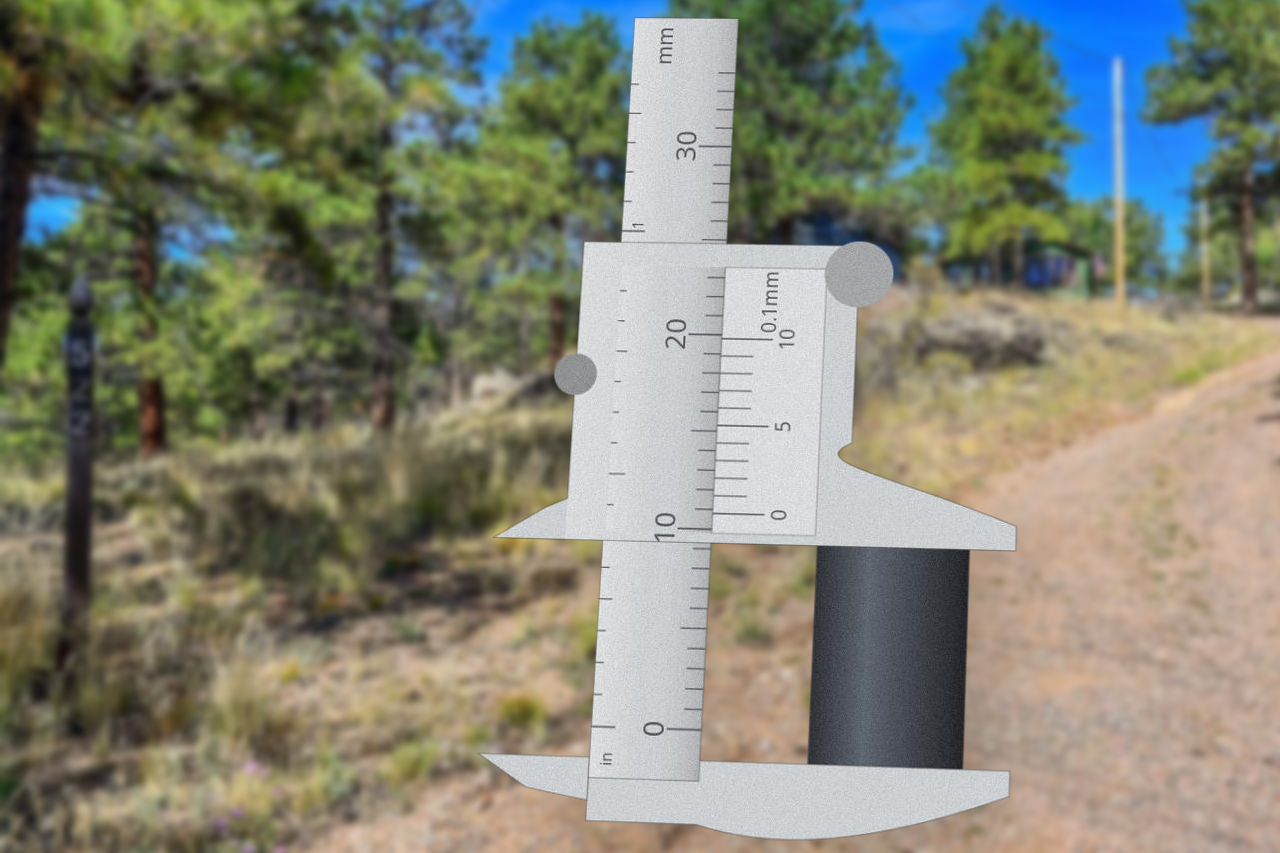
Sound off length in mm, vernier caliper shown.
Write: 10.8 mm
